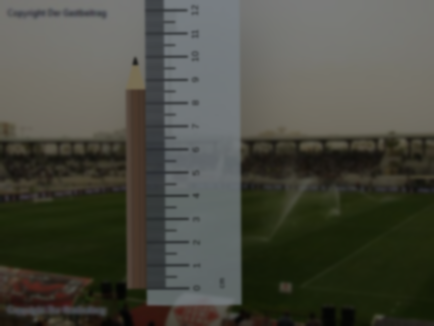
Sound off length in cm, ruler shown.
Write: 10 cm
